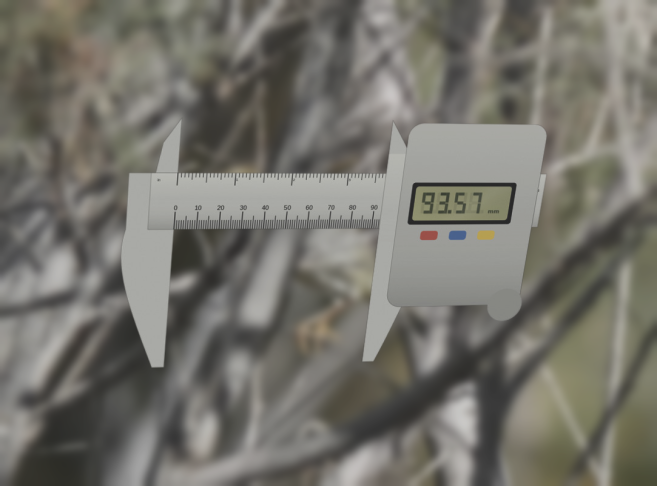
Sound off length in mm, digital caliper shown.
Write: 93.57 mm
